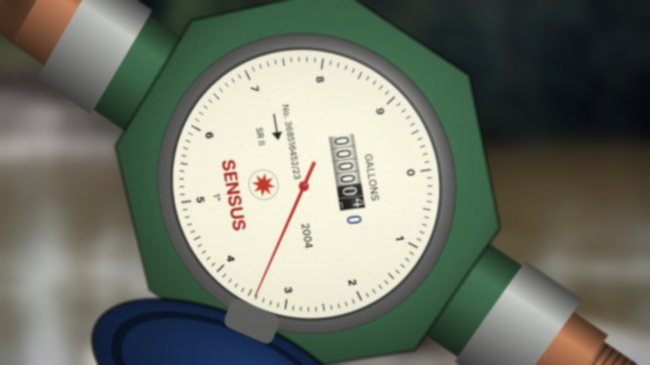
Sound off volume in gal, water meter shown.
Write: 43.4 gal
